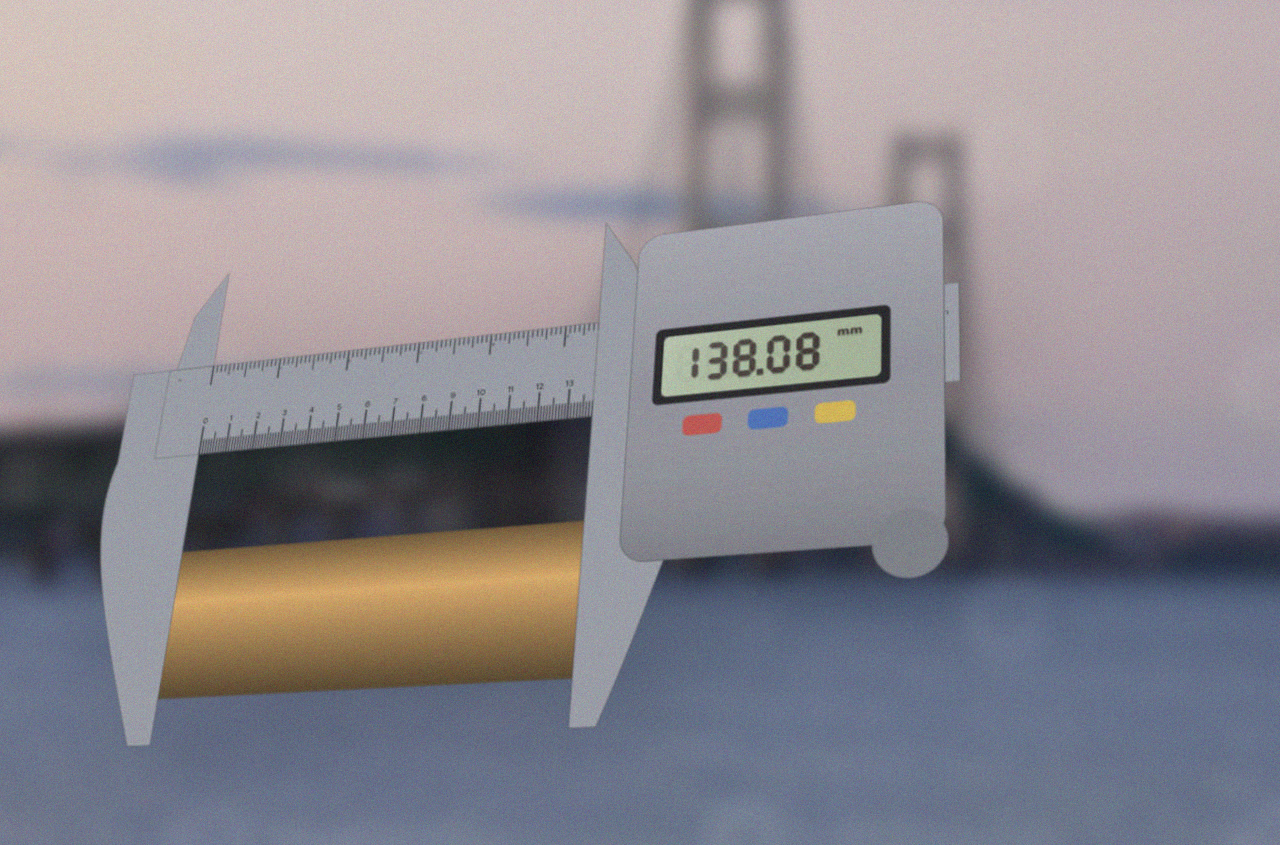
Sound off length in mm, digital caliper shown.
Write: 138.08 mm
